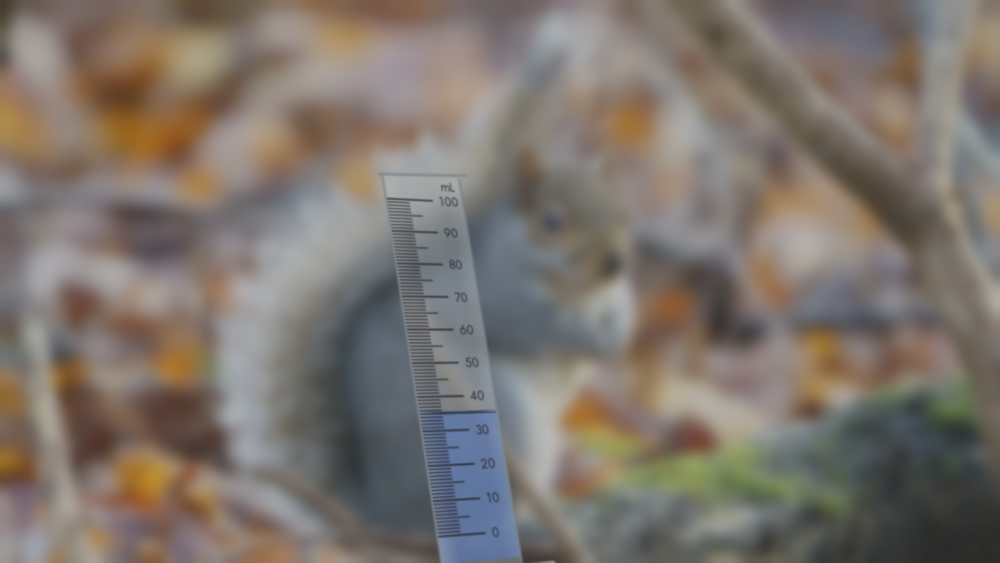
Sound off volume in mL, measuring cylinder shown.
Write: 35 mL
